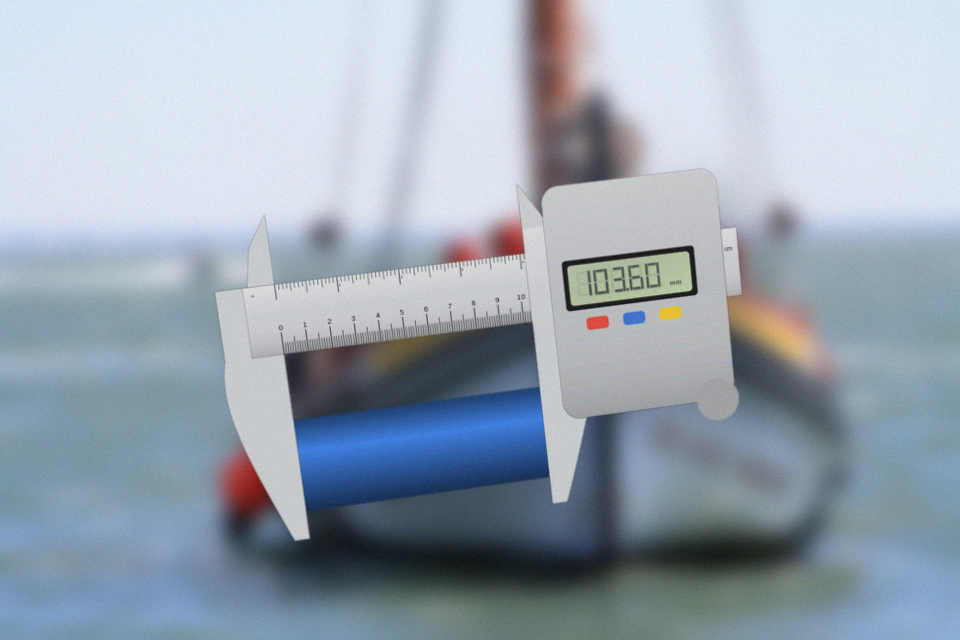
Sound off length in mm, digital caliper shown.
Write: 103.60 mm
